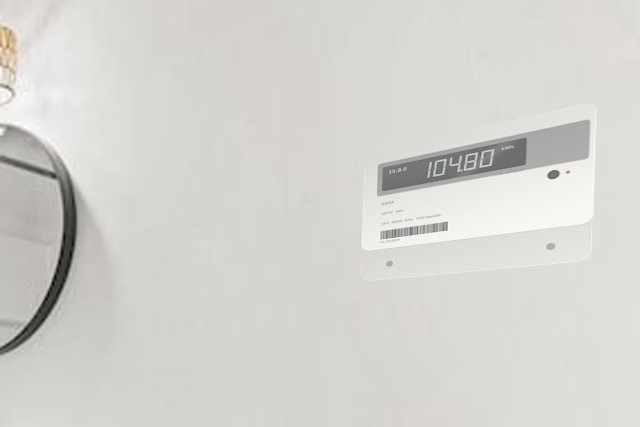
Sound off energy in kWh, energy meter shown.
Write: 104.80 kWh
